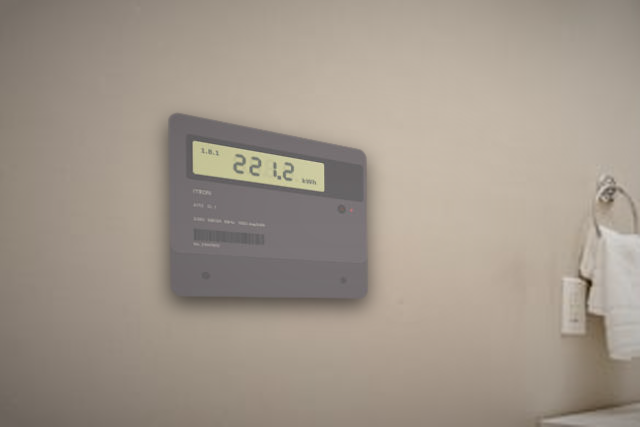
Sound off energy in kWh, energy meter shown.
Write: 221.2 kWh
